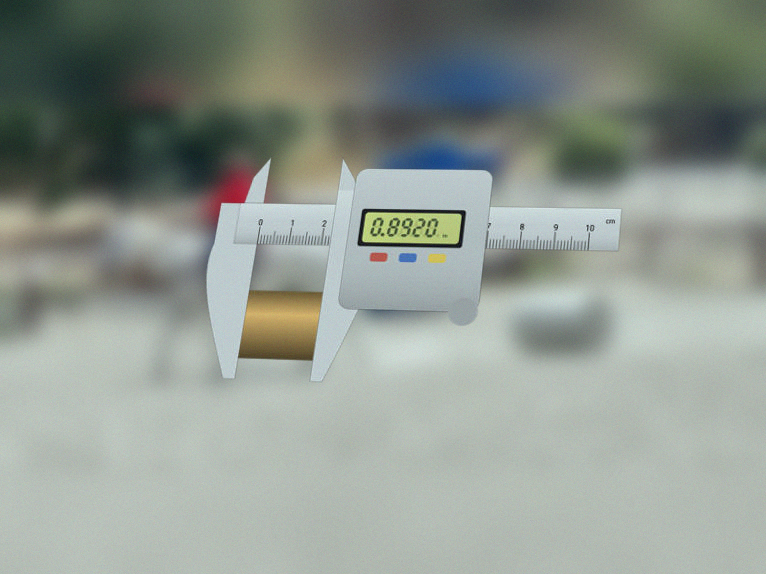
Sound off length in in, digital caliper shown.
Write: 0.8920 in
